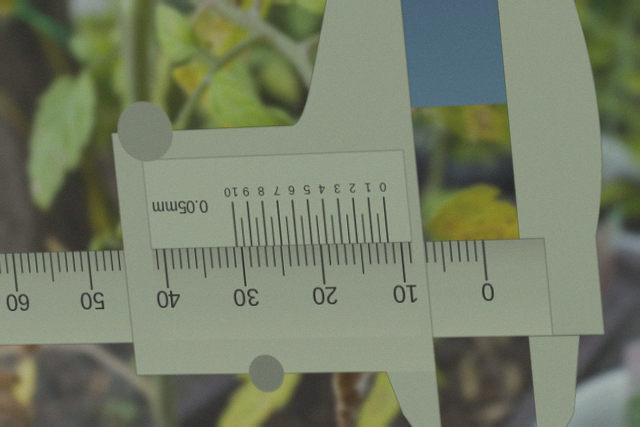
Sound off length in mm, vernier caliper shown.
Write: 11.6 mm
